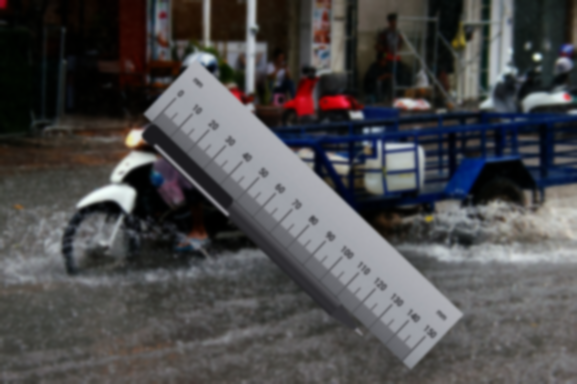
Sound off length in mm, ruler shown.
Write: 130 mm
